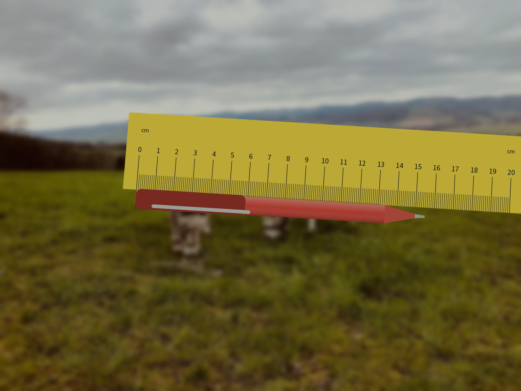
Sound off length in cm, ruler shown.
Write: 15.5 cm
